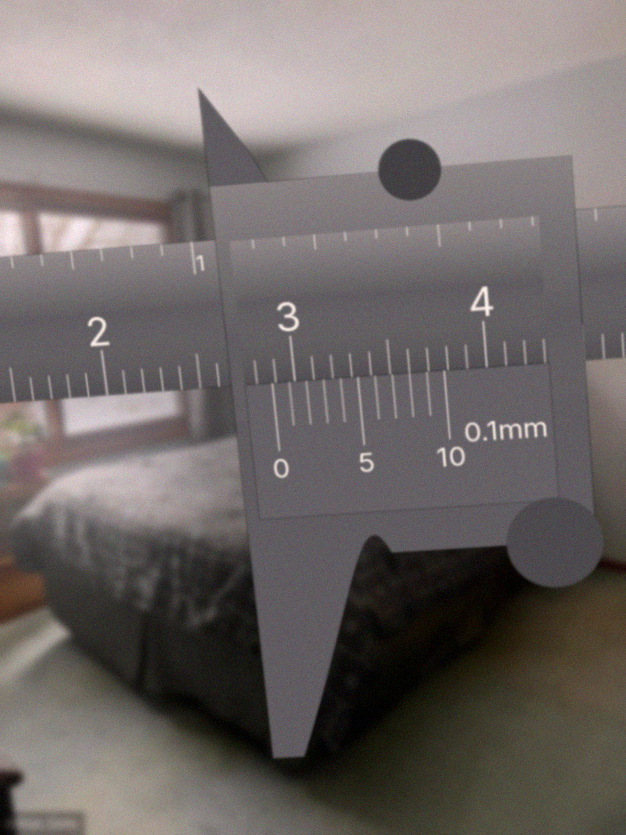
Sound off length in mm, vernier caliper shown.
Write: 28.8 mm
